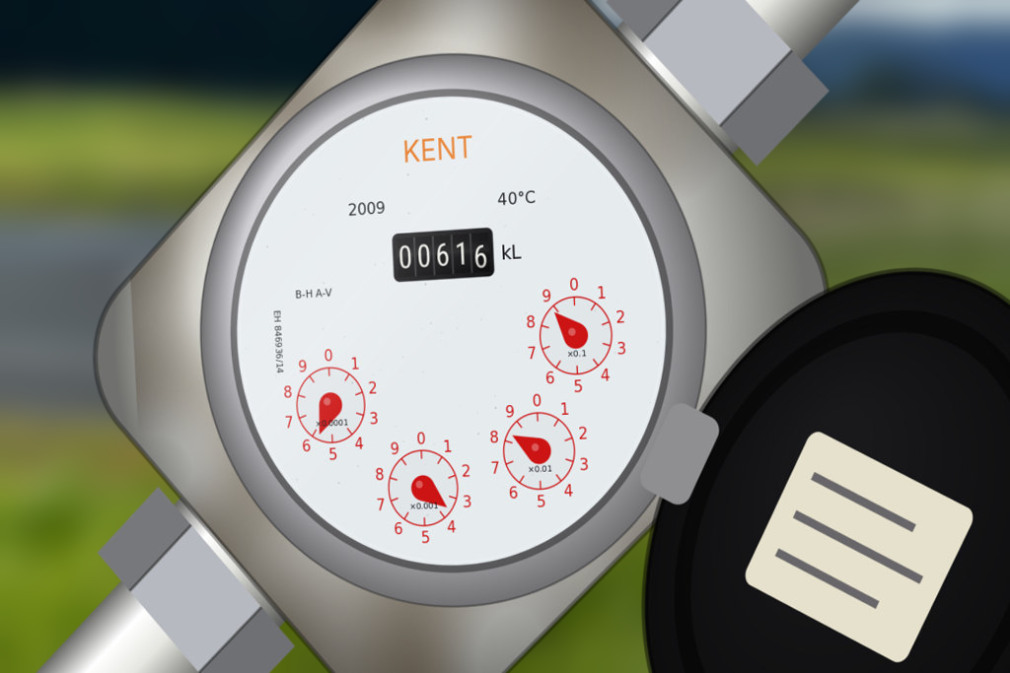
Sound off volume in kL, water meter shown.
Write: 615.8835 kL
